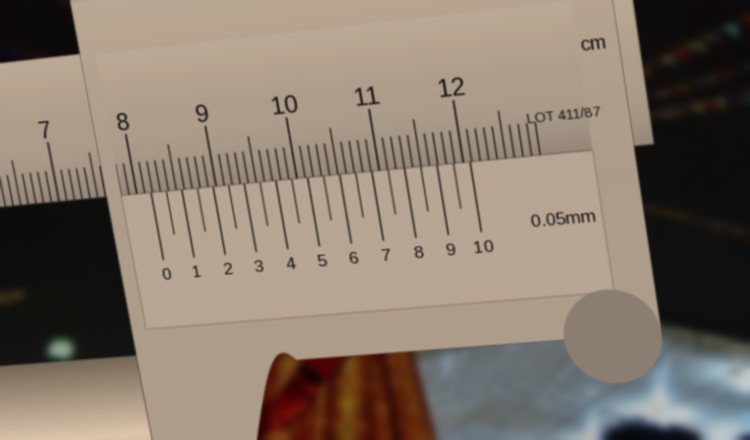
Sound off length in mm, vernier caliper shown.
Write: 81.8 mm
